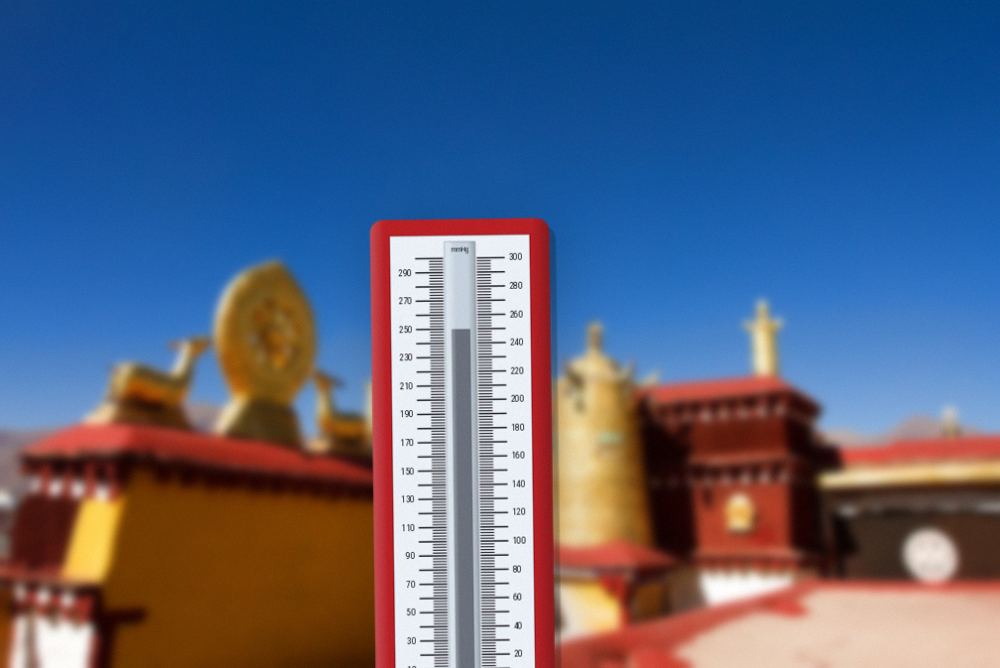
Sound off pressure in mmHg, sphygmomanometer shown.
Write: 250 mmHg
